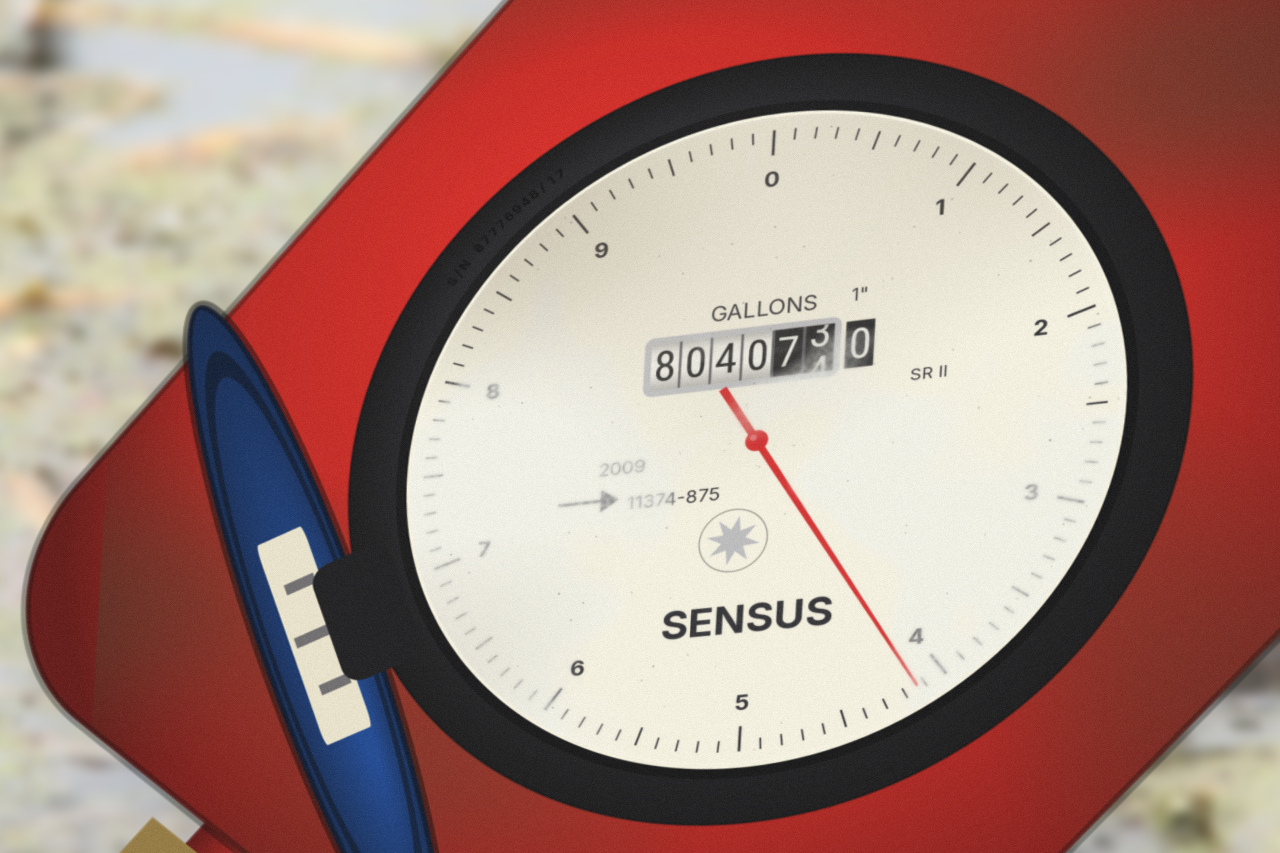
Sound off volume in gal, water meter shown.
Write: 8040734.1 gal
